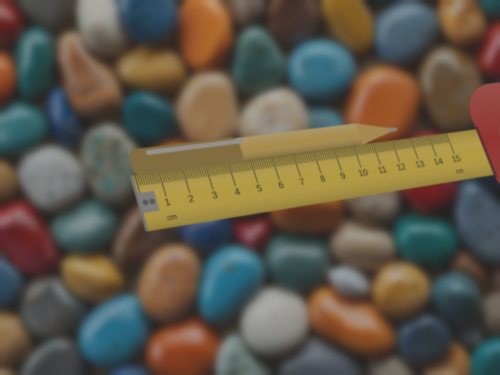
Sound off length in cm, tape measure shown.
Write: 12.5 cm
